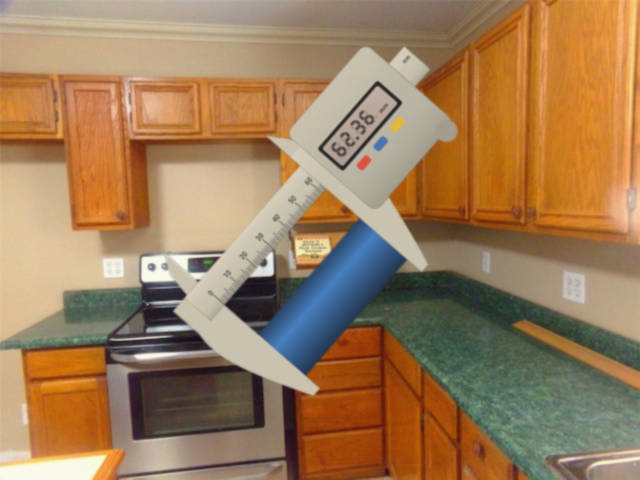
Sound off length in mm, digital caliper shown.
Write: 62.36 mm
